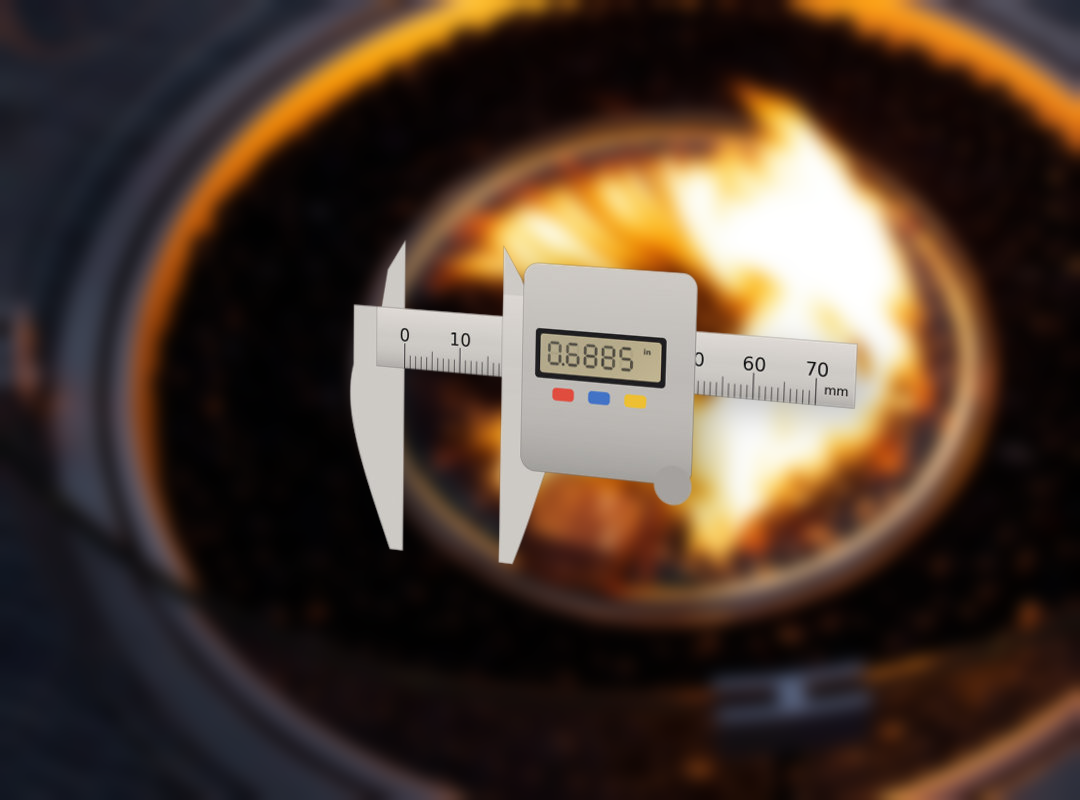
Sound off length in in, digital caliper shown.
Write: 0.6885 in
